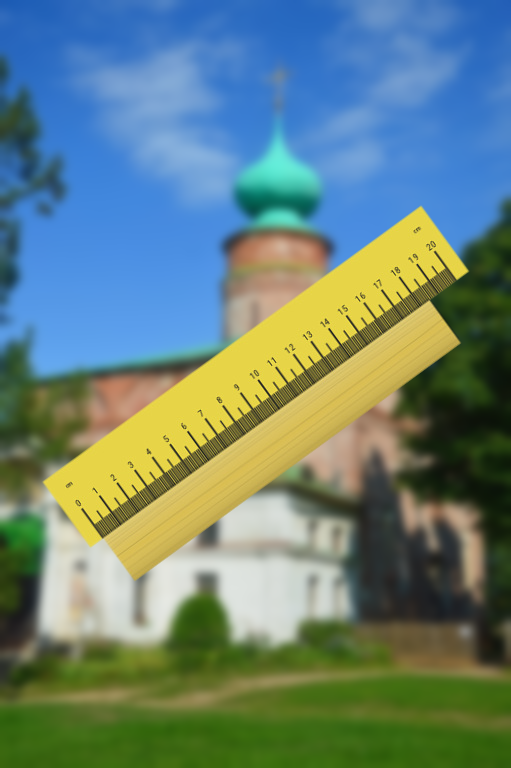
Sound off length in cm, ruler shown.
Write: 18.5 cm
